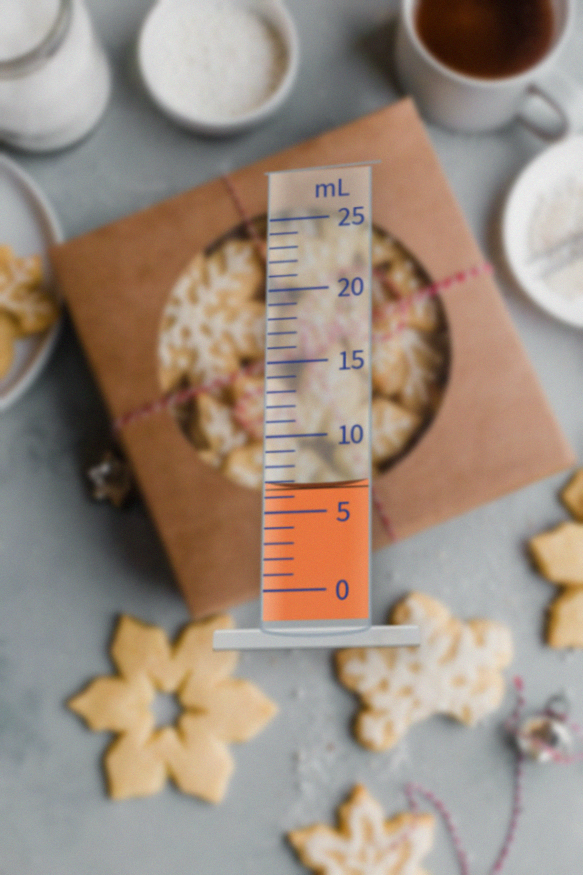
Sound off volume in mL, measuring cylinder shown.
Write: 6.5 mL
